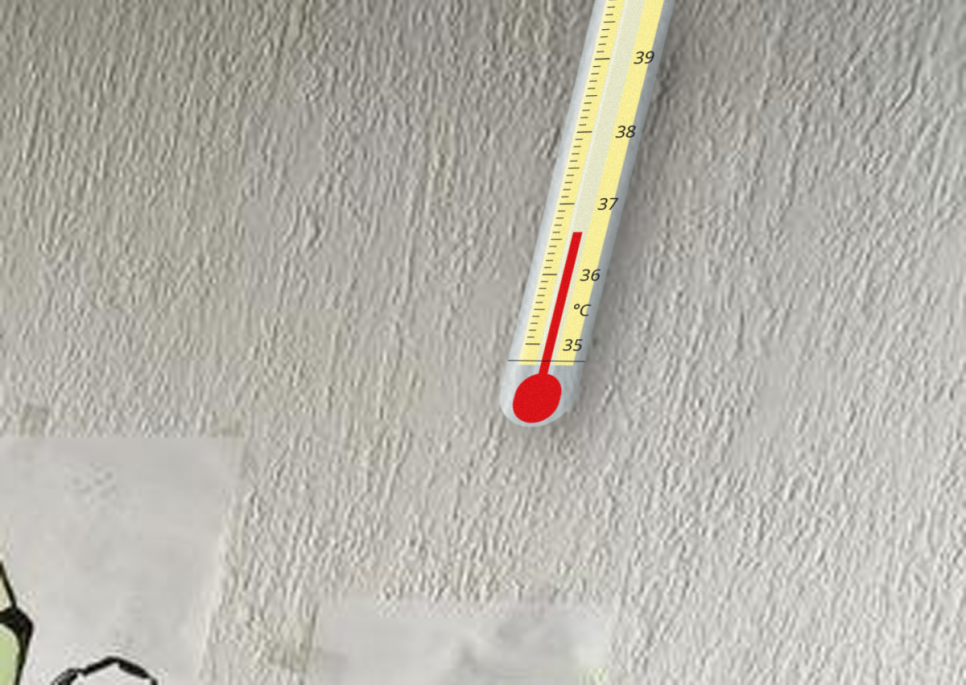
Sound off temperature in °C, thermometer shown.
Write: 36.6 °C
